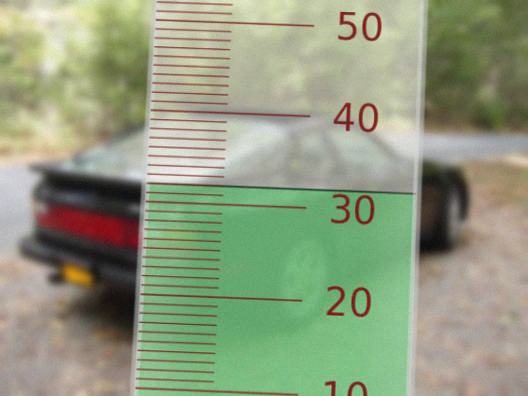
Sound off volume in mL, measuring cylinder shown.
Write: 32 mL
